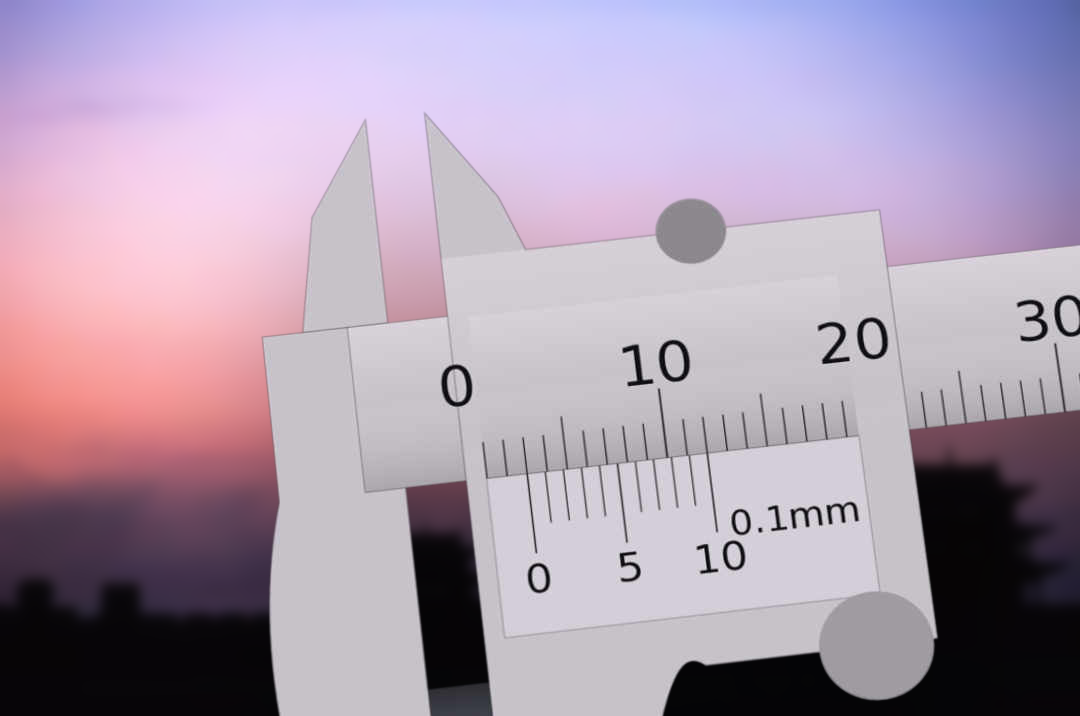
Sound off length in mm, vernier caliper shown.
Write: 3.0 mm
